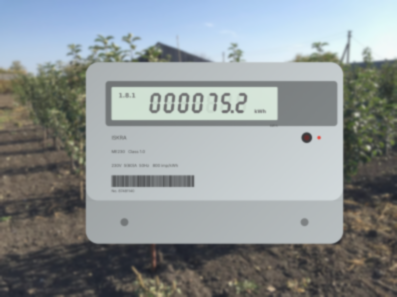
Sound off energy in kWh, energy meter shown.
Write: 75.2 kWh
